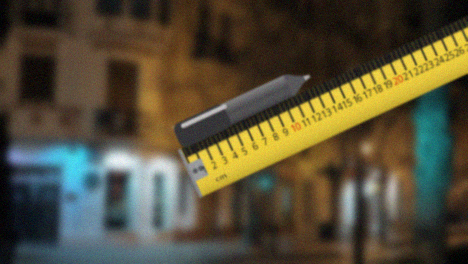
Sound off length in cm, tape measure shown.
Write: 13 cm
